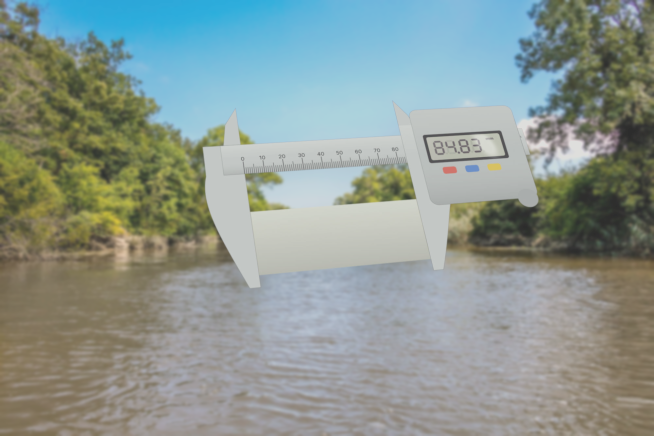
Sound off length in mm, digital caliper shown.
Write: 84.83 mm
